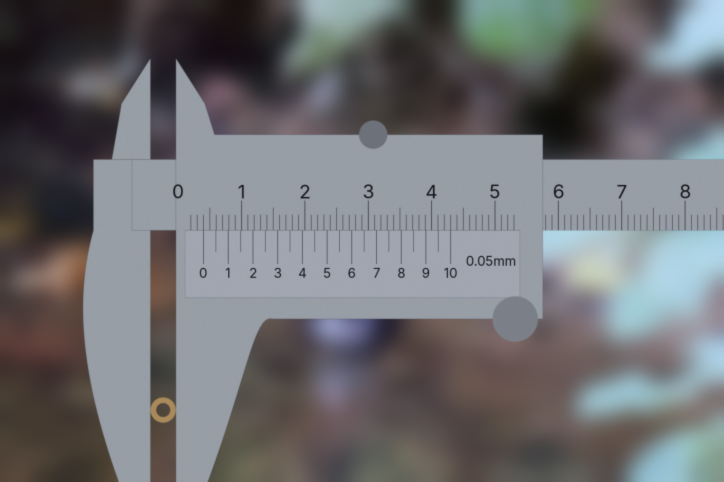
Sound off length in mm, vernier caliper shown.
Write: 4.0 mm
